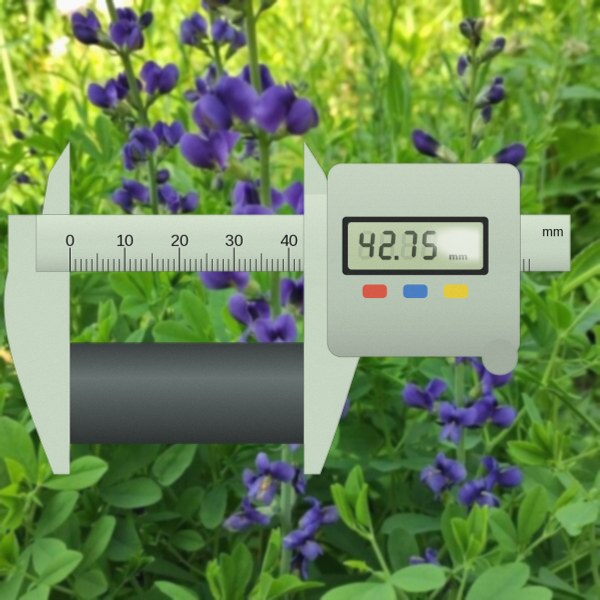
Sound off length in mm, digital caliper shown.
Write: 42.75 mm
